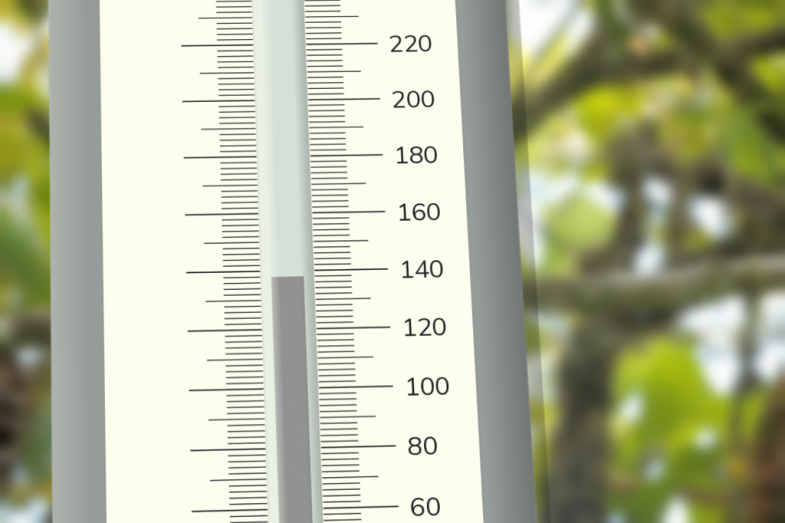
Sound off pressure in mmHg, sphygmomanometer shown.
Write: 138 mmHg
